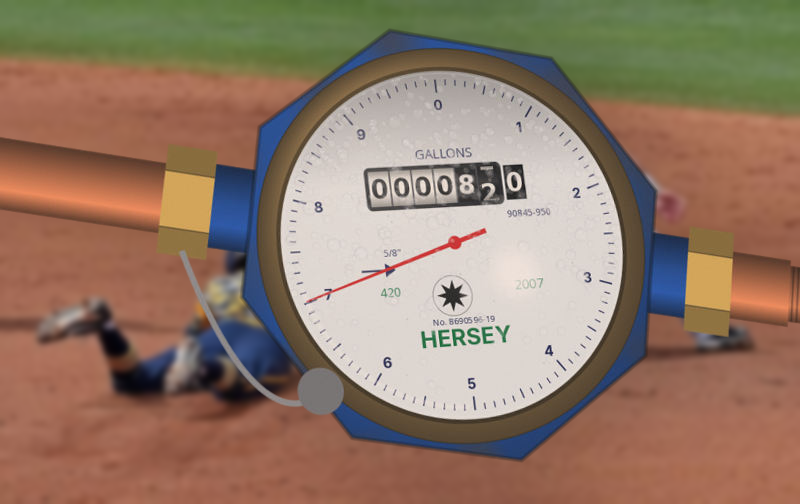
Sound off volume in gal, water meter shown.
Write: 817.0 gal
